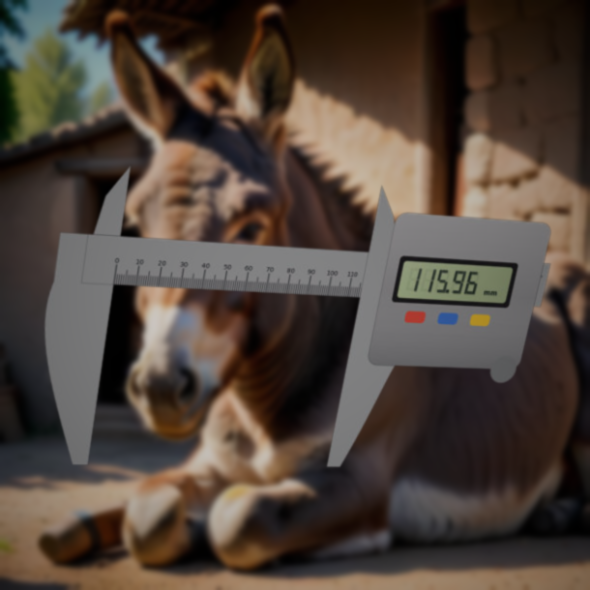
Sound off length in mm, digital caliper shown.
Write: 115.96 mm
